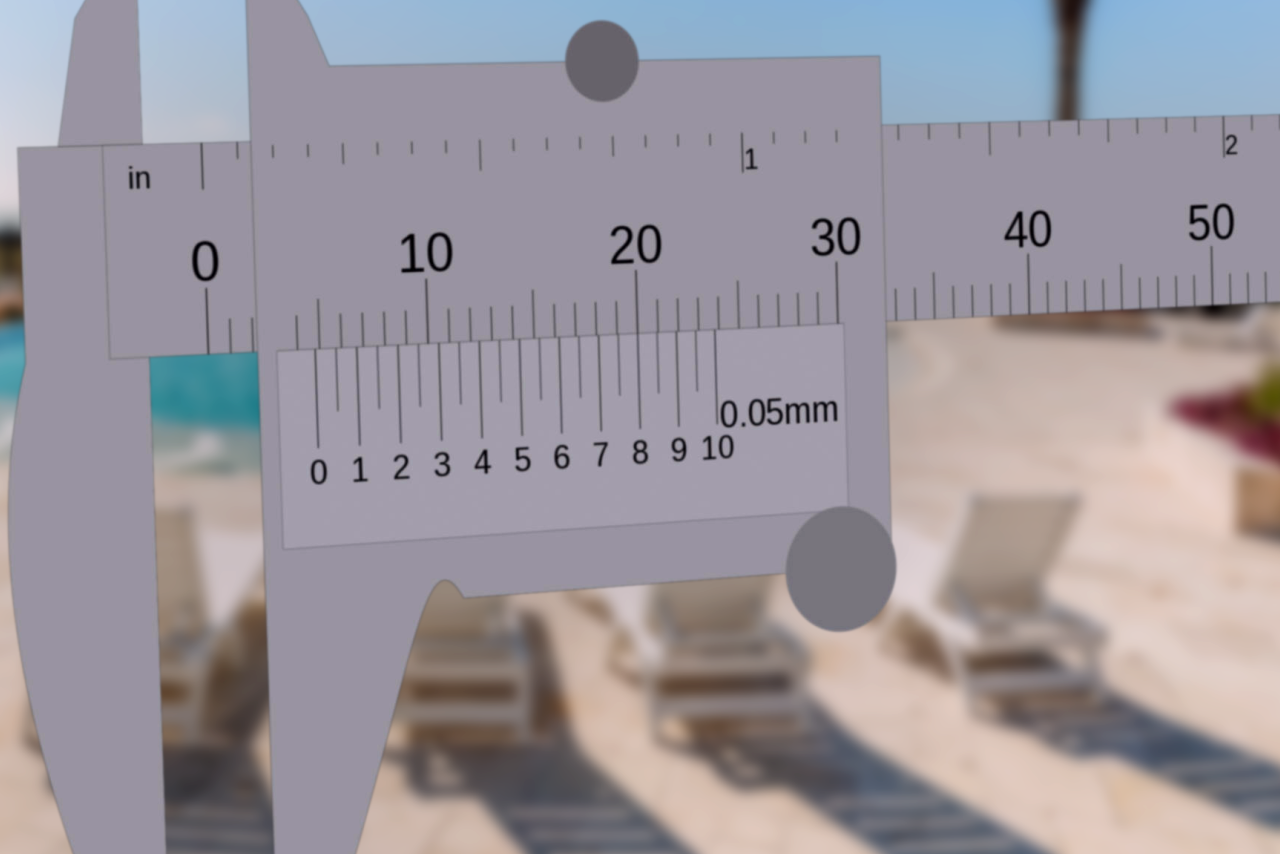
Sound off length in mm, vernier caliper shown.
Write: 4.8 mm
